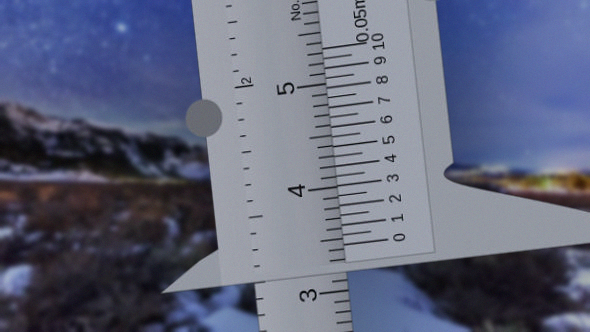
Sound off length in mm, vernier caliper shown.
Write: 34.4 mm
